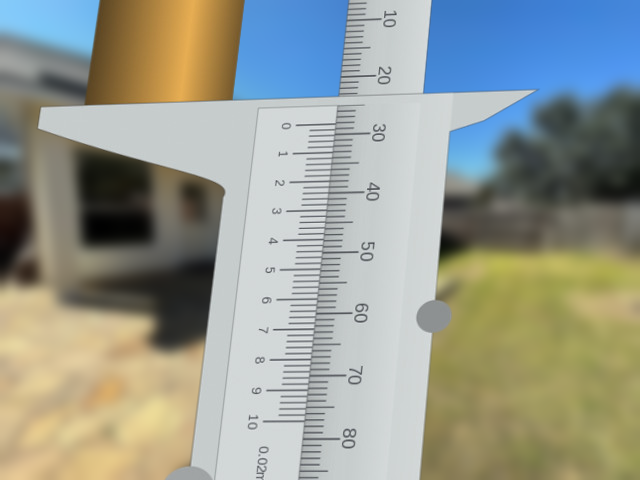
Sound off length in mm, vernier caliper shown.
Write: 28.2 mm
